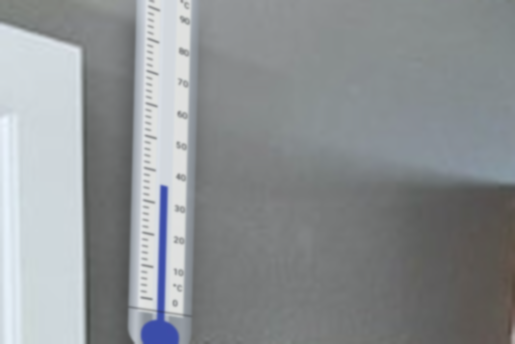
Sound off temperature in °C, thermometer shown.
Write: 36 °C
